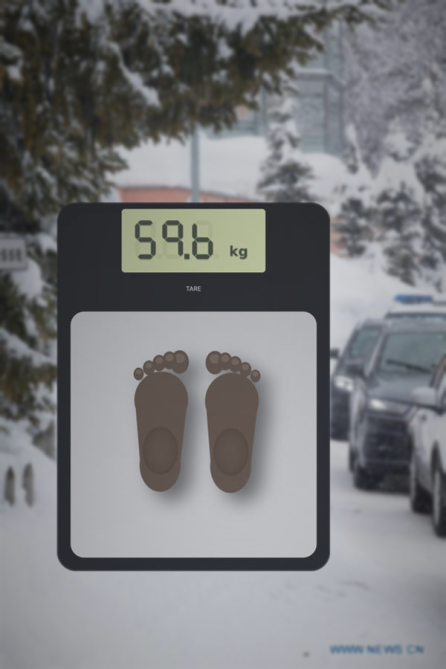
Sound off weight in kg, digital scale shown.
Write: 59.6 kg
